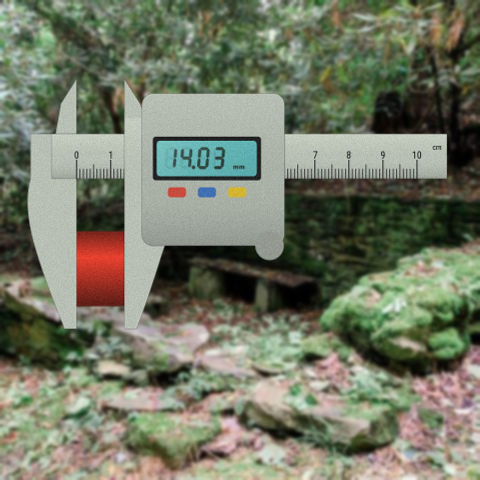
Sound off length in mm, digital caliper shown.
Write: 14.03 mm
